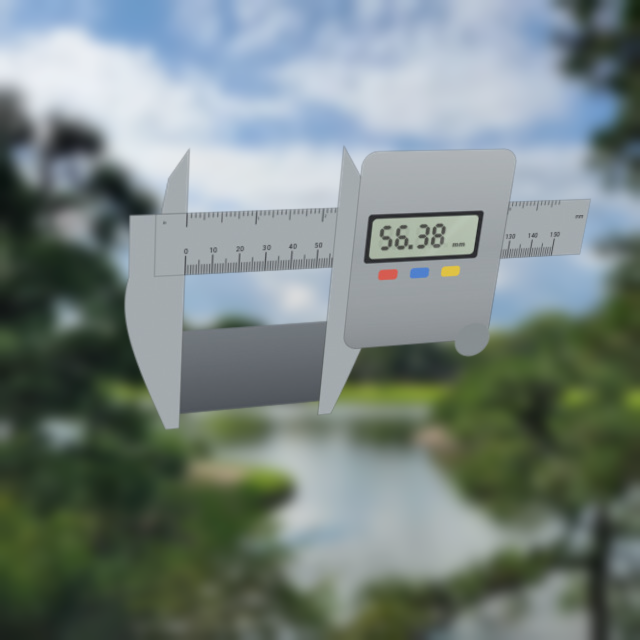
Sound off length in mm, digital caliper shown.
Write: 56.38 mm
